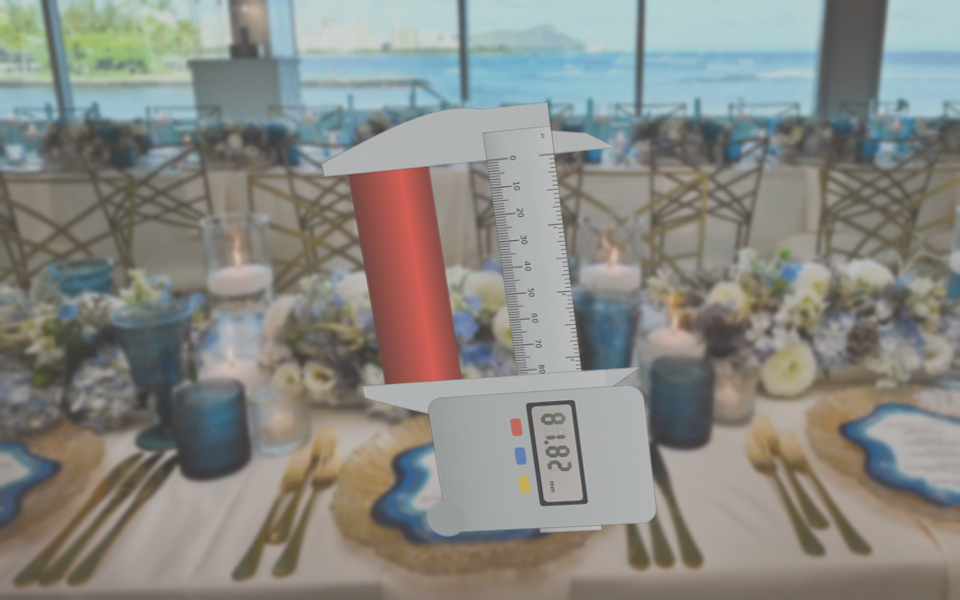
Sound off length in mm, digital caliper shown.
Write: 81.82 mm
